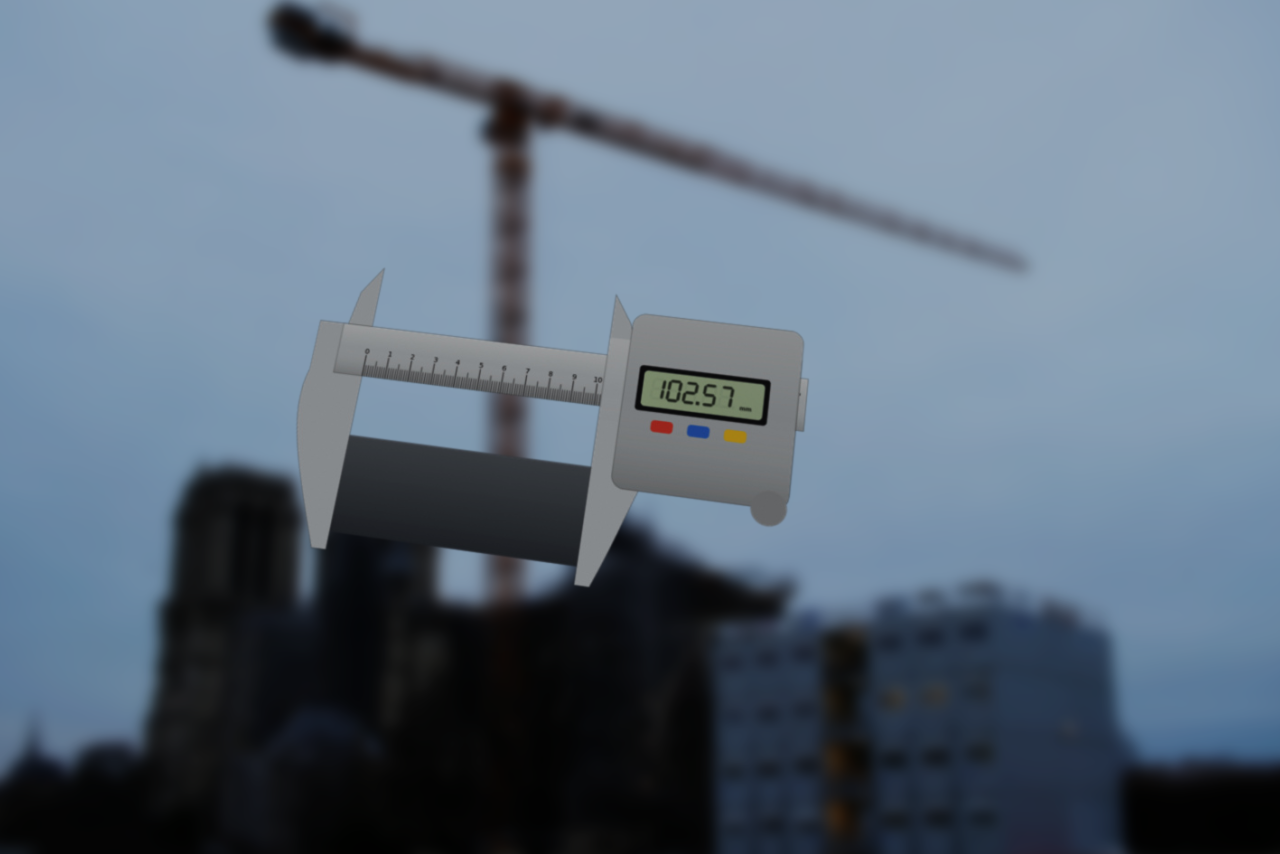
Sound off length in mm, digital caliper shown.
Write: 102.57 mm
